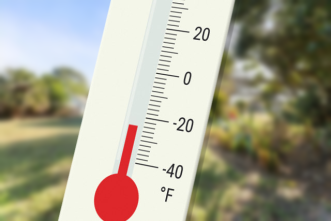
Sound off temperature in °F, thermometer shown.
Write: -24 °F
